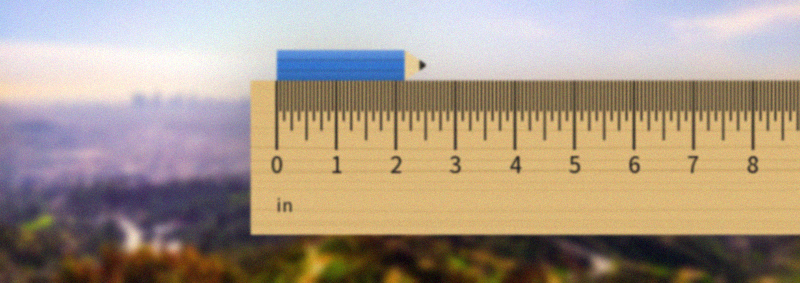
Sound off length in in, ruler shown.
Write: 2.5 in
